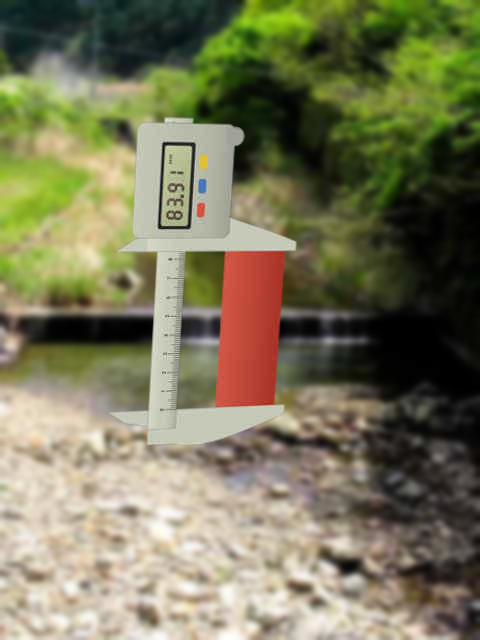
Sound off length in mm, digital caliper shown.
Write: 83.91 mm
